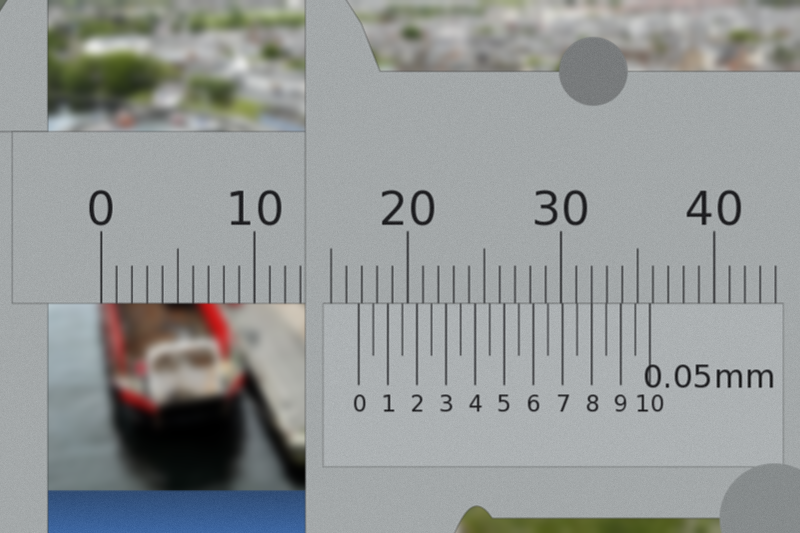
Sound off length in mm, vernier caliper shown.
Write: 16.8 mm
